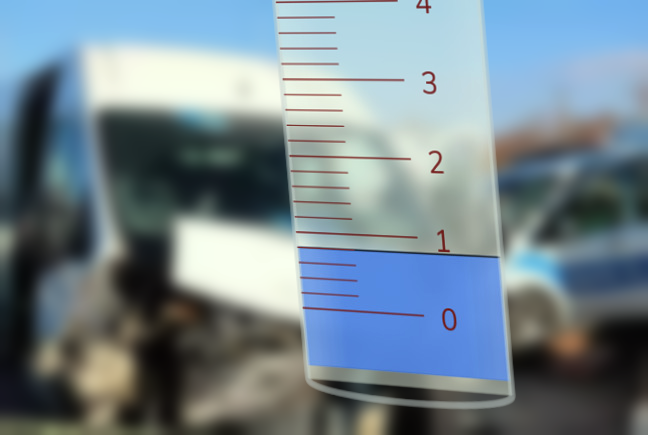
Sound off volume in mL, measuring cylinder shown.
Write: 0.8 mL
